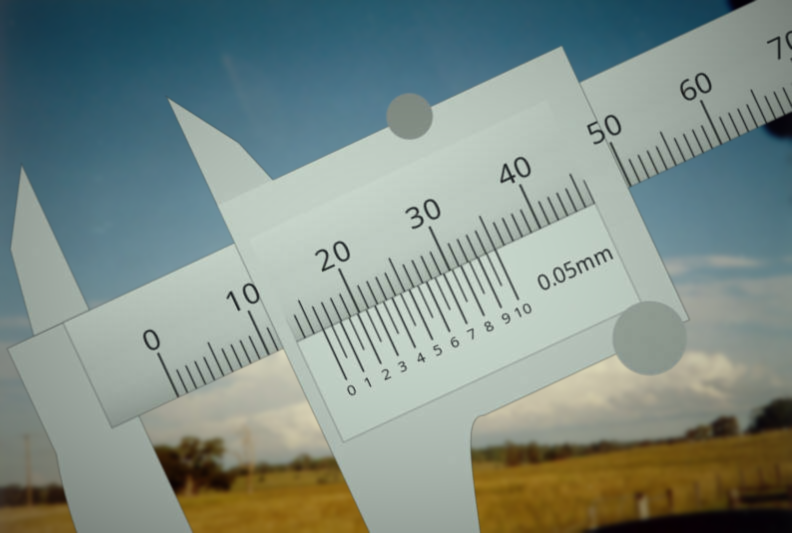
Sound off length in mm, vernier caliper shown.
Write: 16.0 mm
